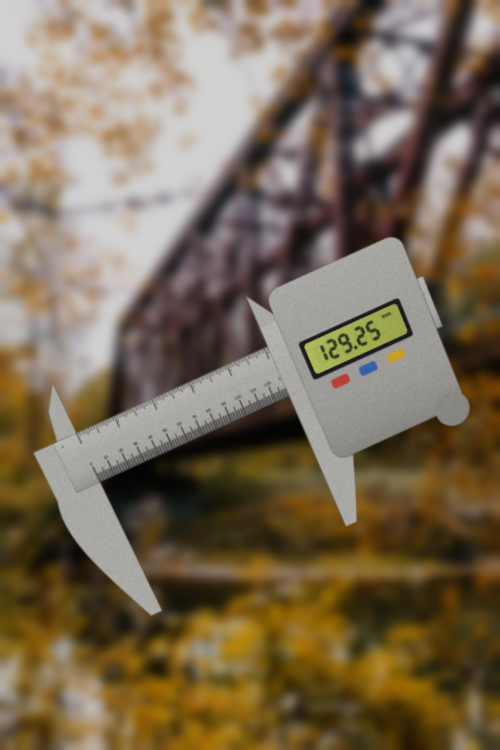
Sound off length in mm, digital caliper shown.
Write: 129.25 mm
